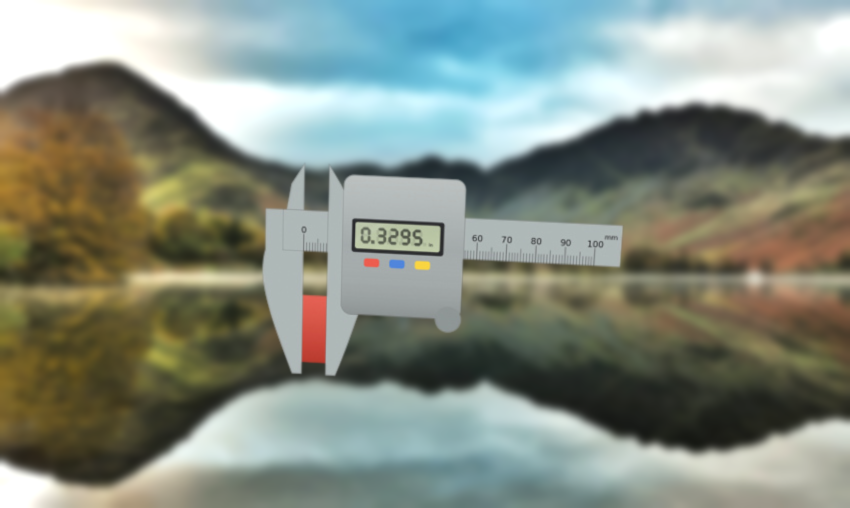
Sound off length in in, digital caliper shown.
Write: 0.3295 in
